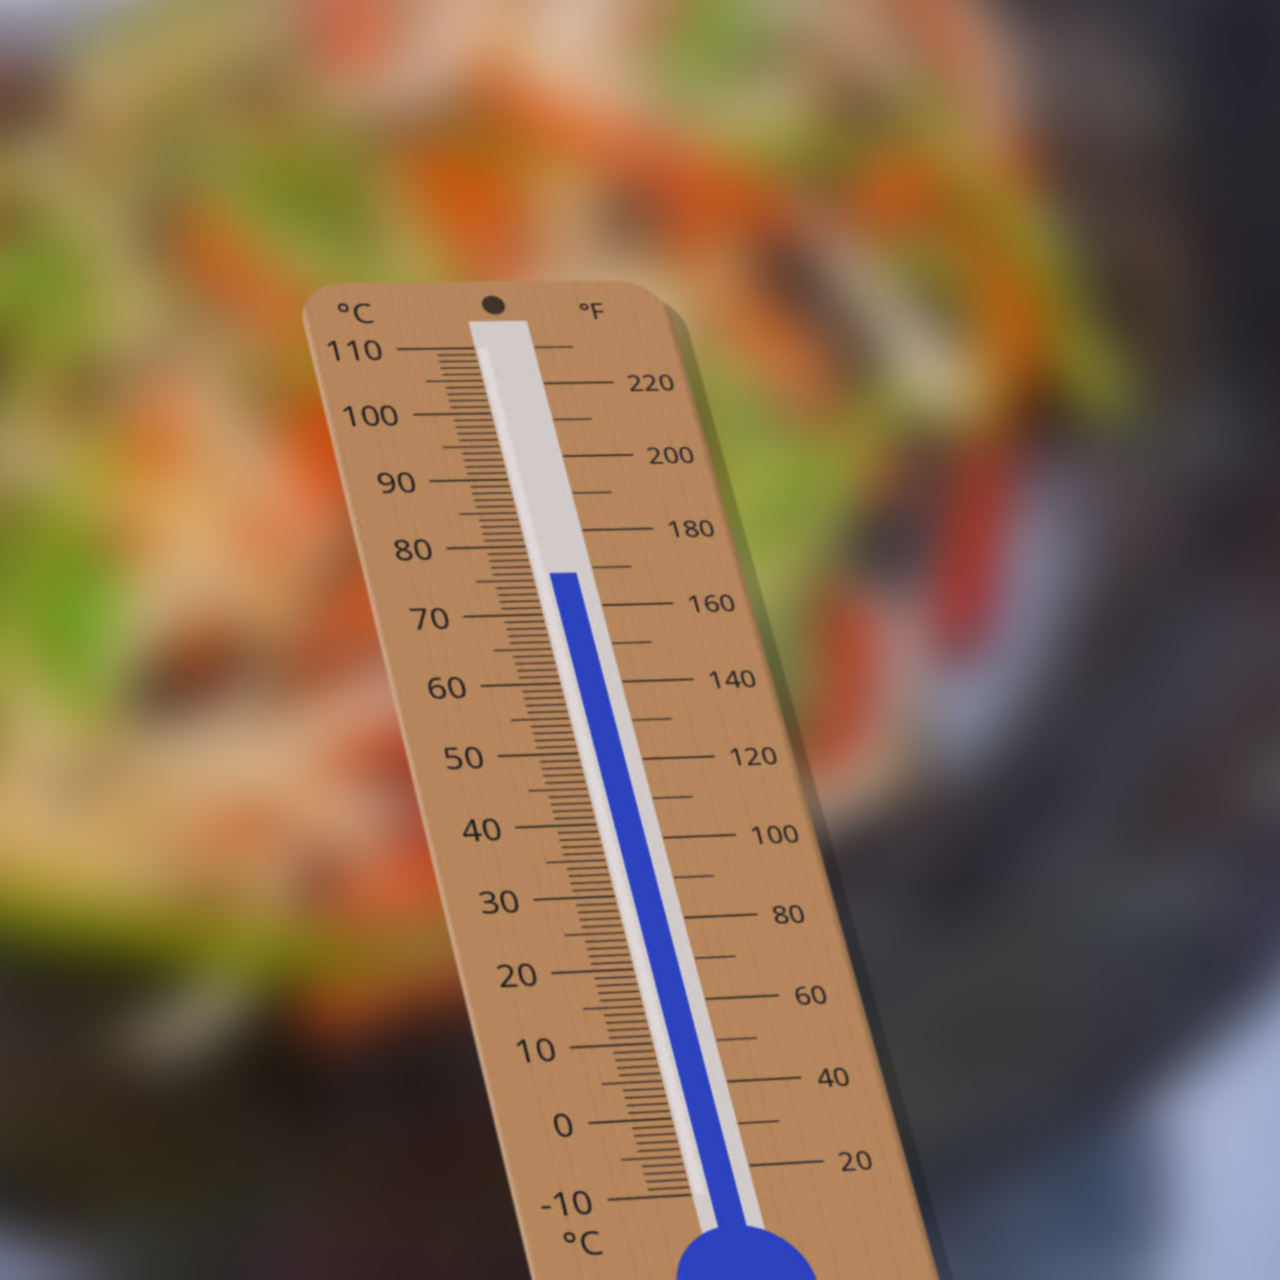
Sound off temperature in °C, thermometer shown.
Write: 76 °C
